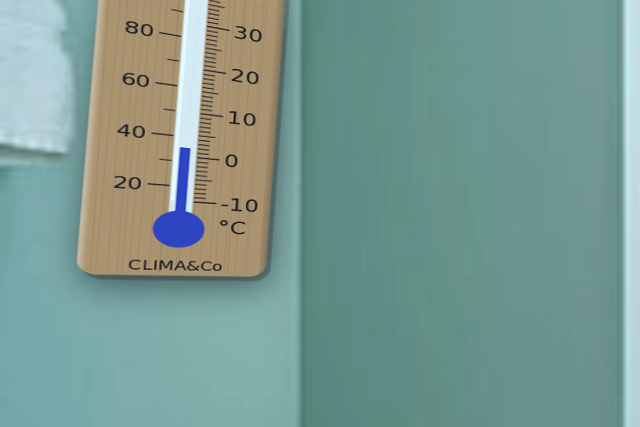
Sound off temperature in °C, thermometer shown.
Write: 2 °C
